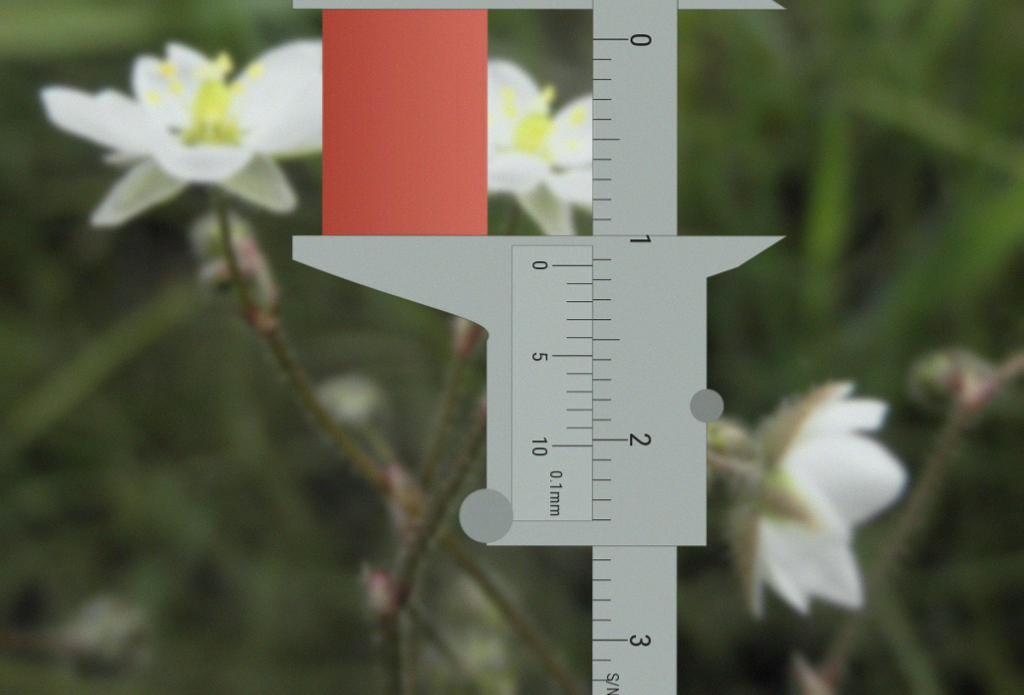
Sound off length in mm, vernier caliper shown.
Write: 11.3 mm
